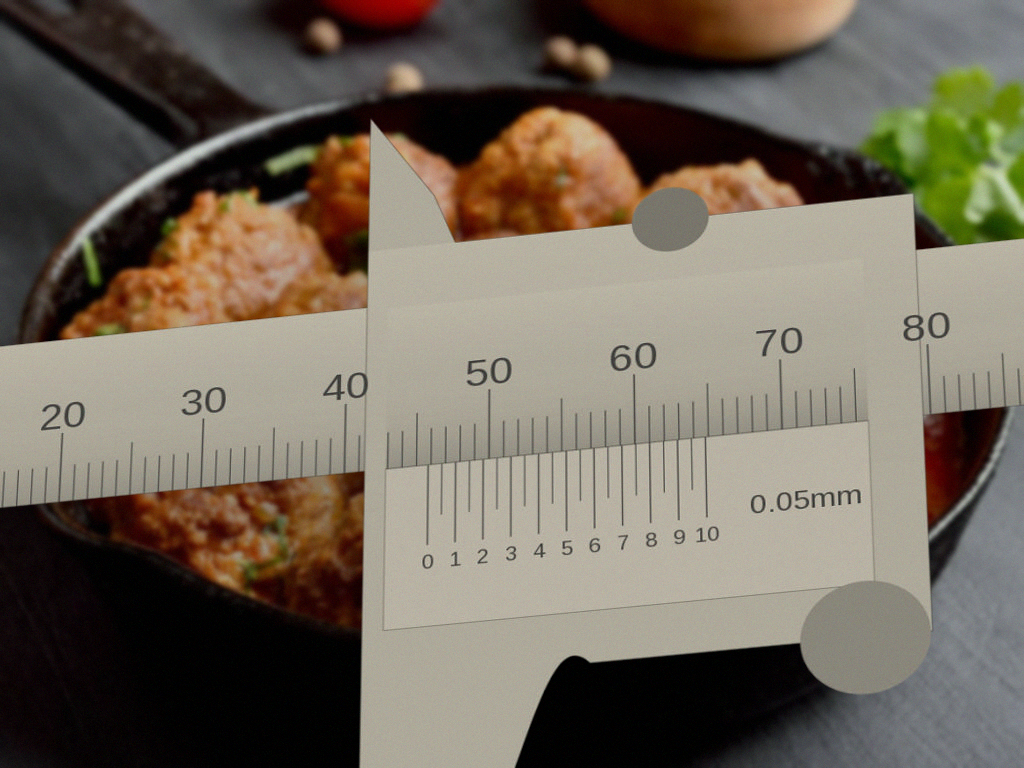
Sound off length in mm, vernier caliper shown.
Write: 45.8 mm
